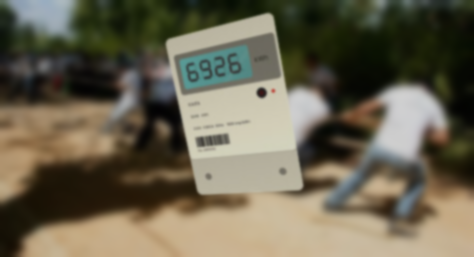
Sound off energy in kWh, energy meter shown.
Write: 6926 kWh
